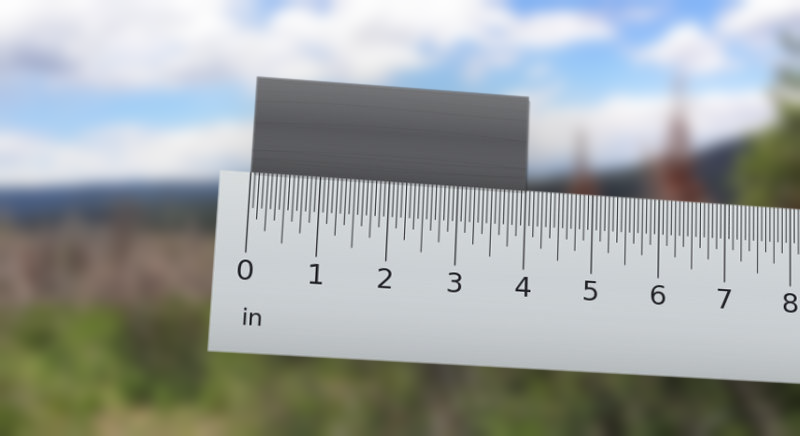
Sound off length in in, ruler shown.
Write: 4 in
